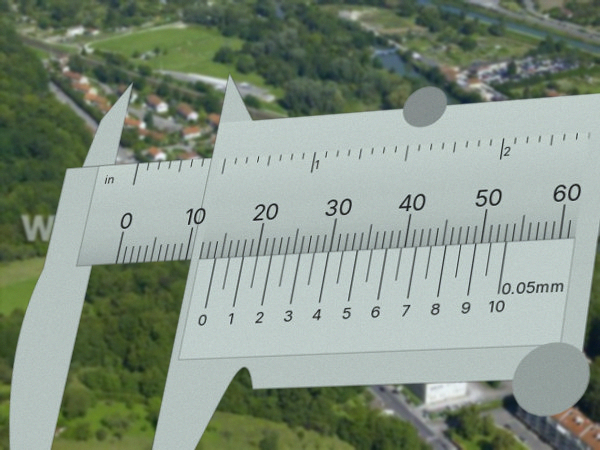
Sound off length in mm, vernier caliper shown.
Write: 14.2 mm
